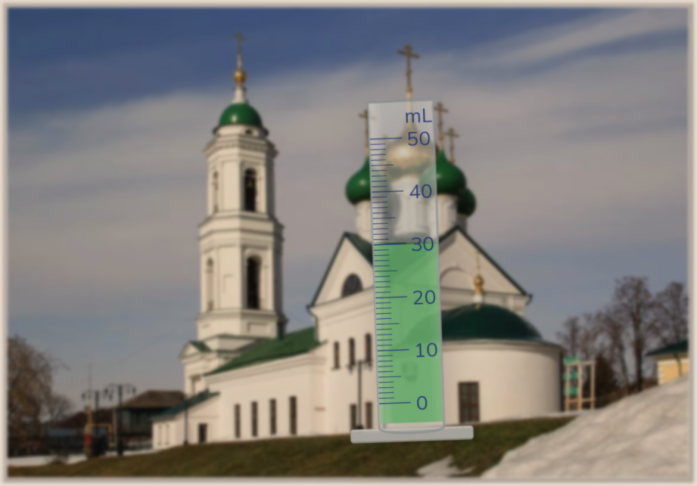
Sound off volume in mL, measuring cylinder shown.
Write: 30 mL
